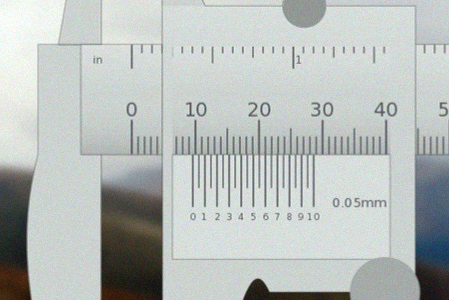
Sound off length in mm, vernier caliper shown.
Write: 9.6 mm
